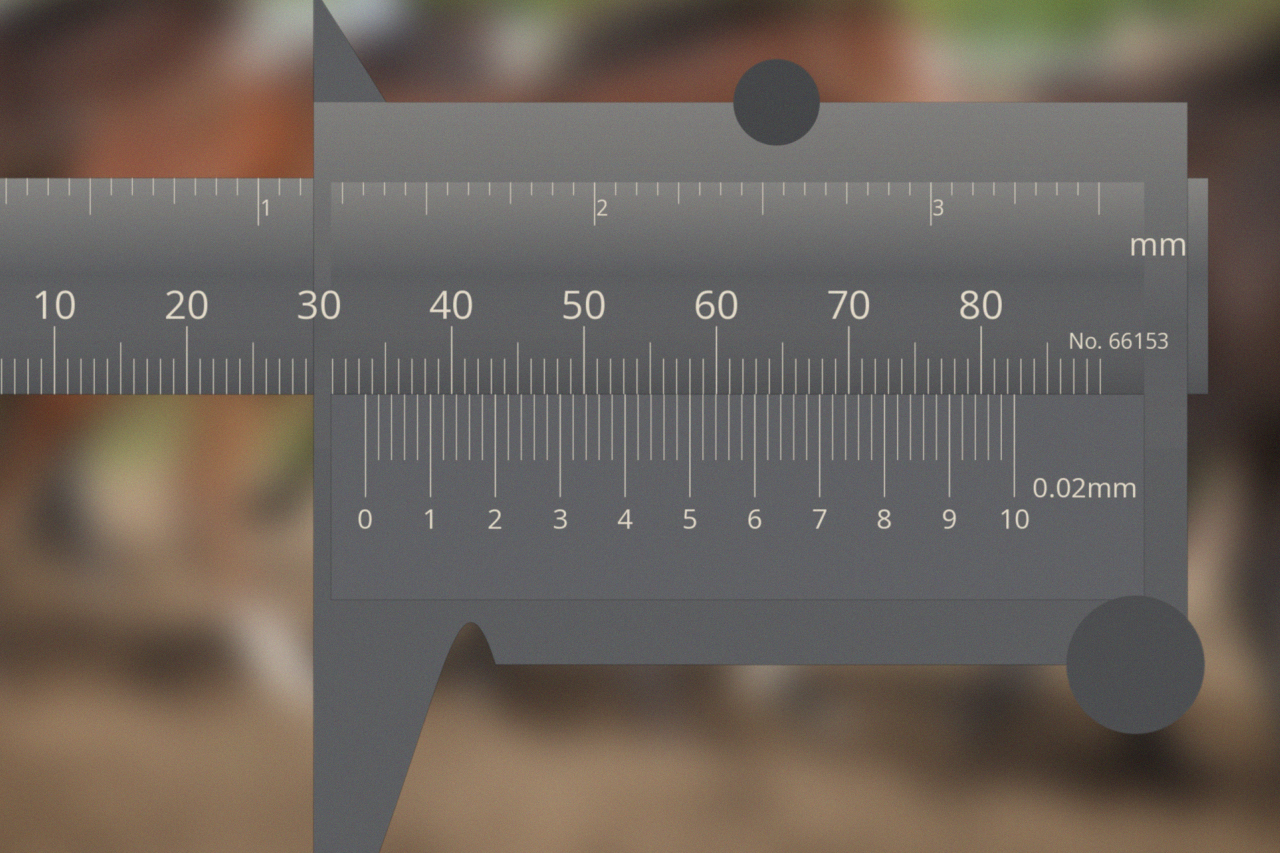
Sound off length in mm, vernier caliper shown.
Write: 33.5 mm
